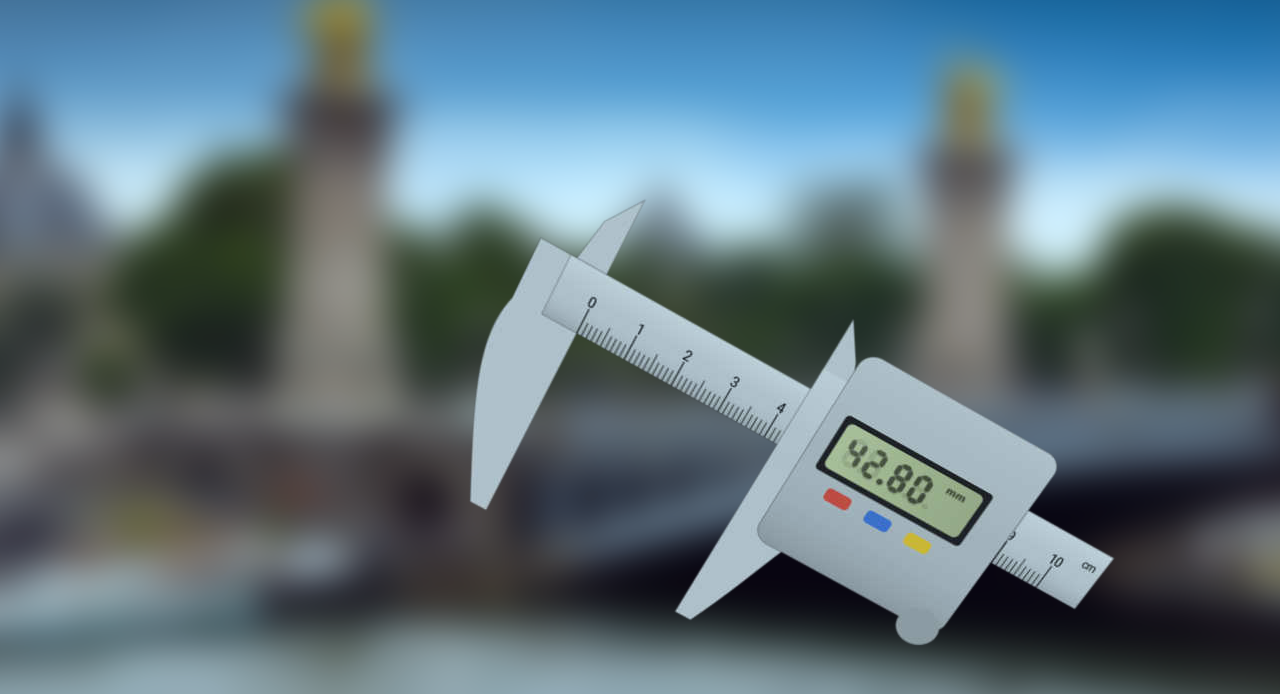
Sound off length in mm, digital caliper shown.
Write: 42.80 mm
